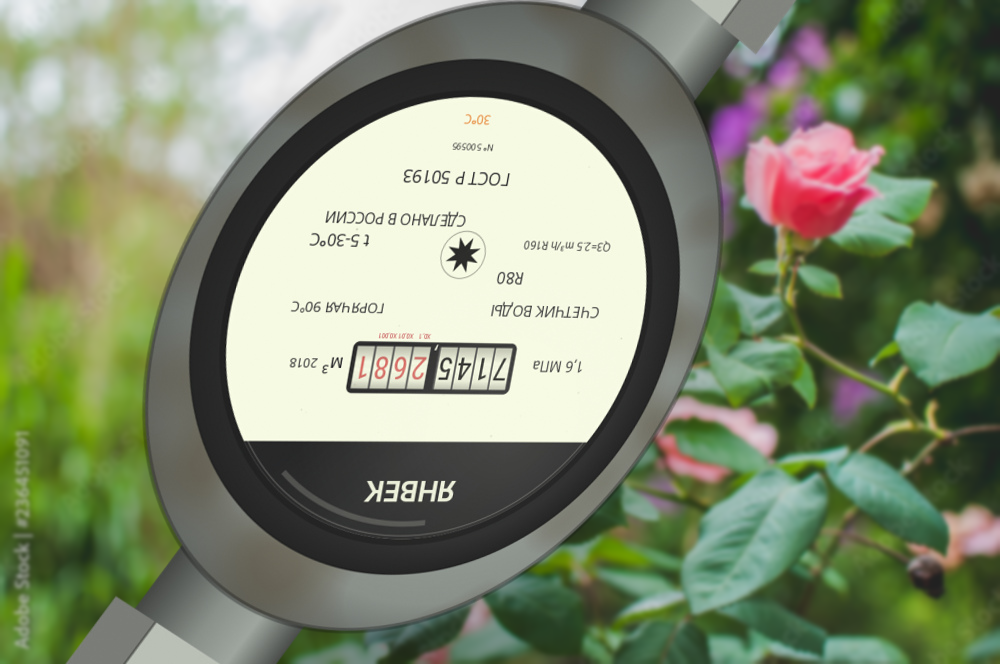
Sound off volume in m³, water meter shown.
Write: 7145.2681 m³
